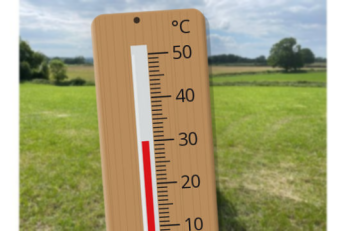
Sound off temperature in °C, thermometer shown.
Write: 30 °C
